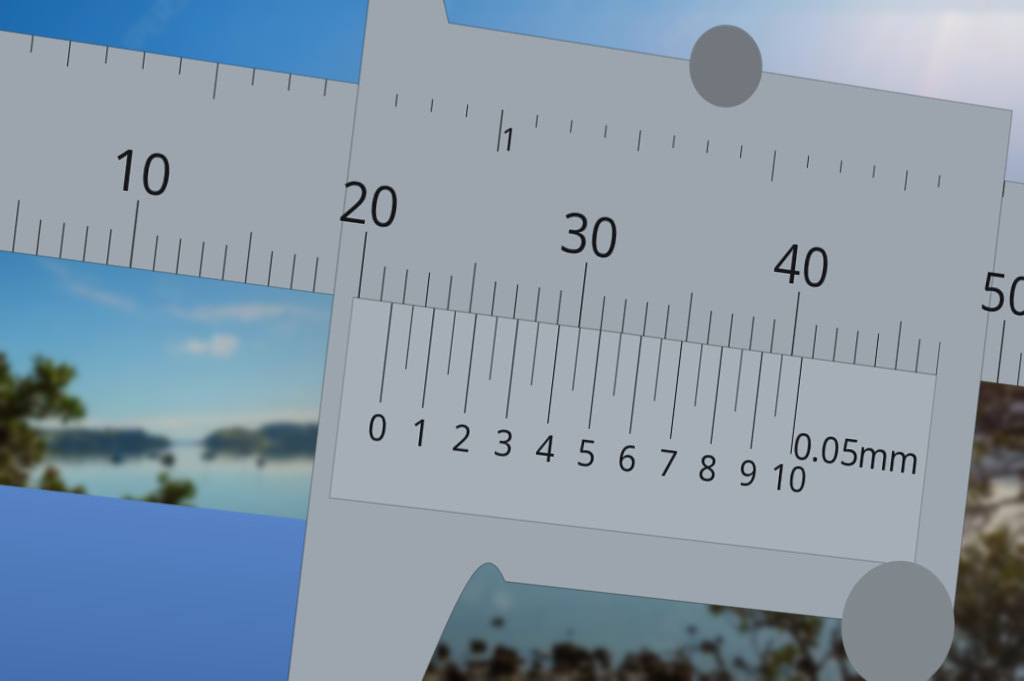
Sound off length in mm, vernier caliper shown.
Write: 21.5 mm
